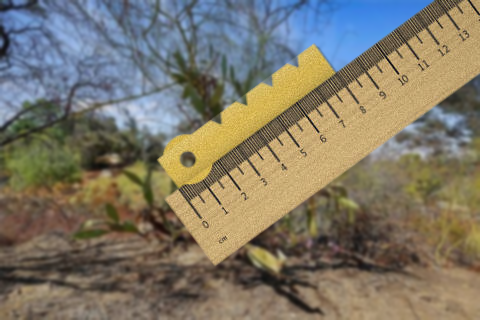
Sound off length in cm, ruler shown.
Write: 8 cm
